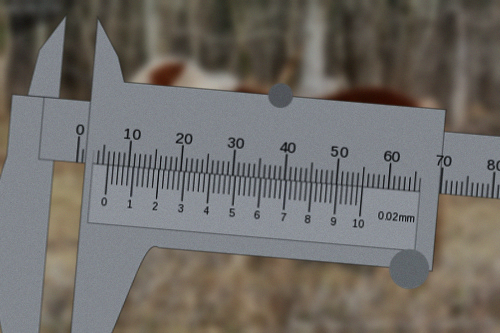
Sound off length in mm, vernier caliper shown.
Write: 6.0 mm
